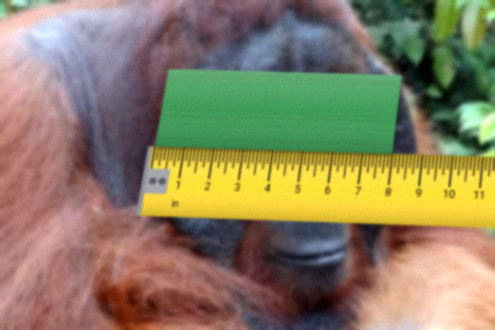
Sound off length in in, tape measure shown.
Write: 8 in
